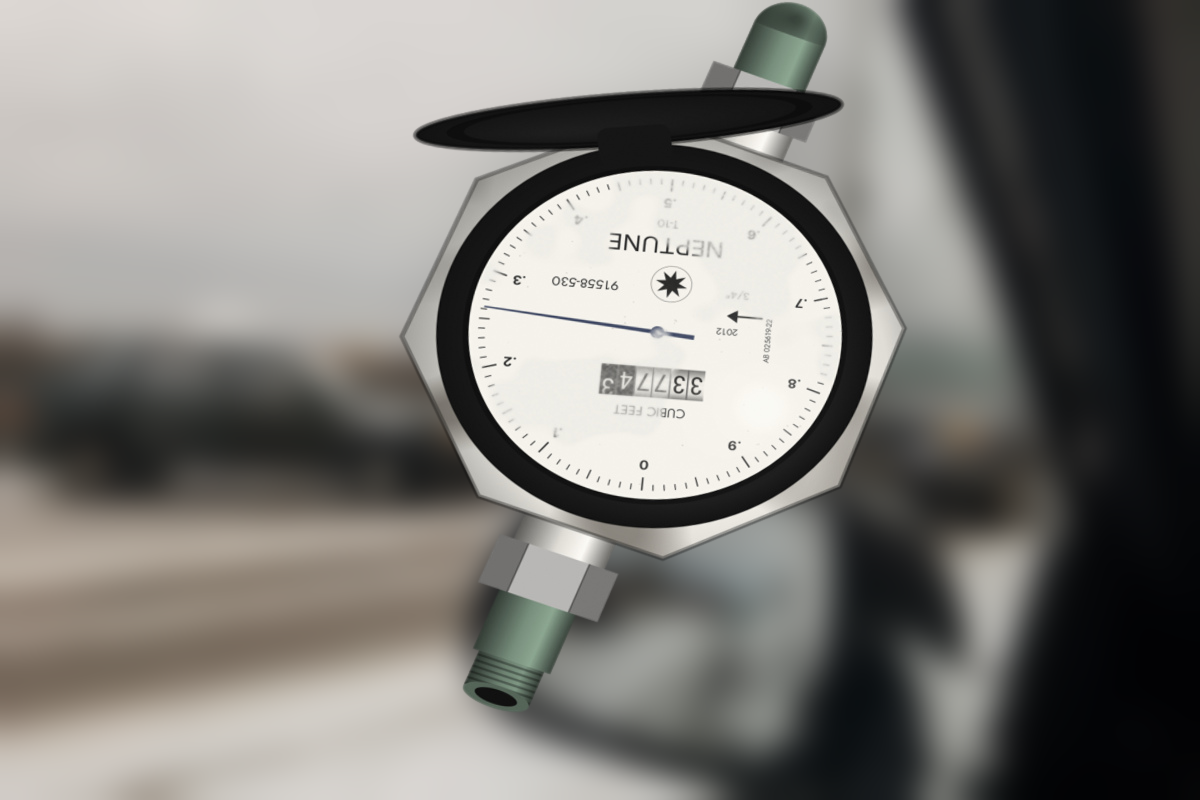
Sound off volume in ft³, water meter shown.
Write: 337743.26 ft³
